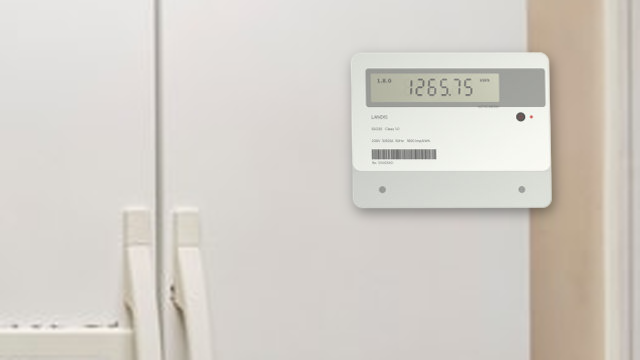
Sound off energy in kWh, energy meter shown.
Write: 1265.75 kWh
